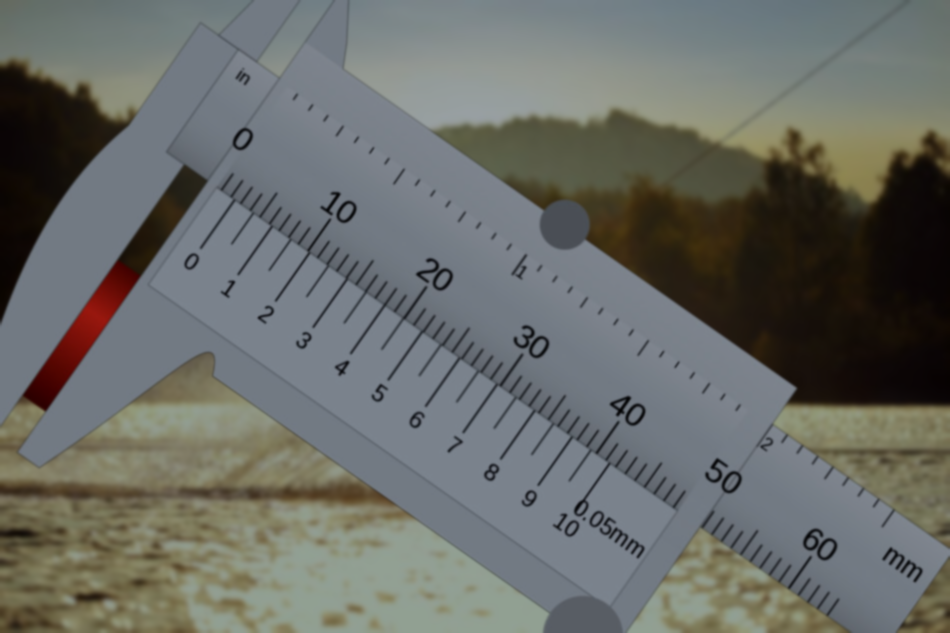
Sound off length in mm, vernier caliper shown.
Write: 2.4 mm
